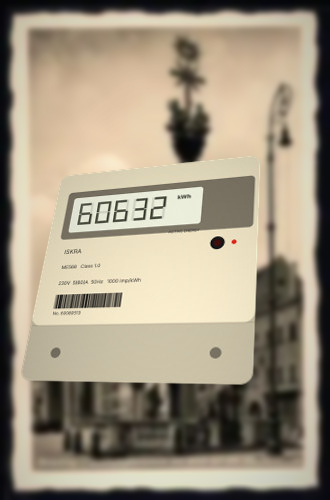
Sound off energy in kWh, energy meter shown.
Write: 60632 kWh
